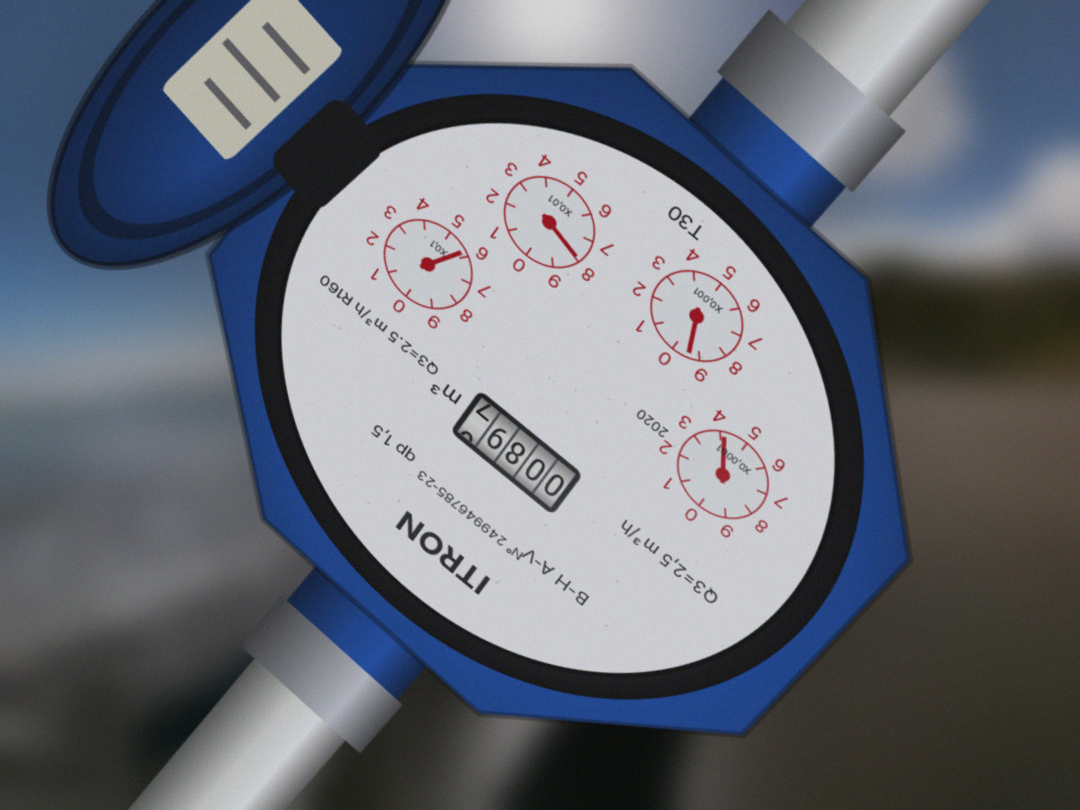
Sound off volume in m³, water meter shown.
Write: 896.5794 m³
